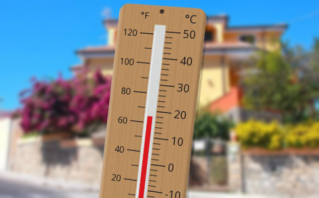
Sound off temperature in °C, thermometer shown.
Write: 18 °C
